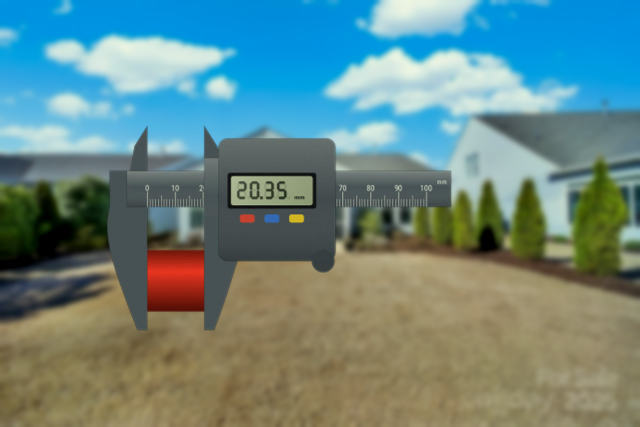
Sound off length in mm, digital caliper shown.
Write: 20.35 mm
